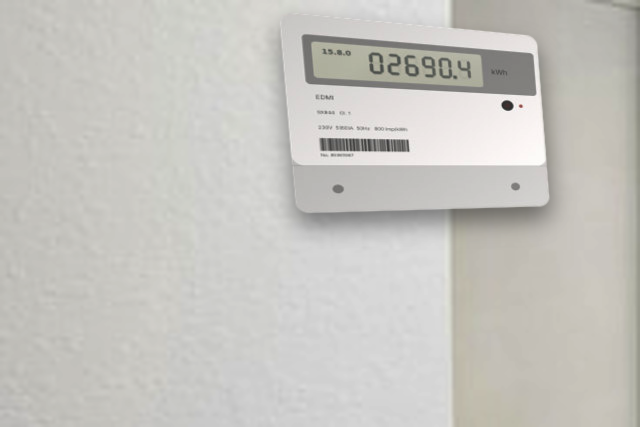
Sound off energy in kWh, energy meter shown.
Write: 2690.4 kWh
